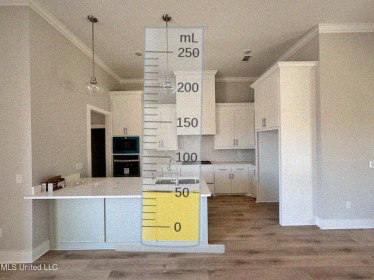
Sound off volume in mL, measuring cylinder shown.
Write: 50 mL
